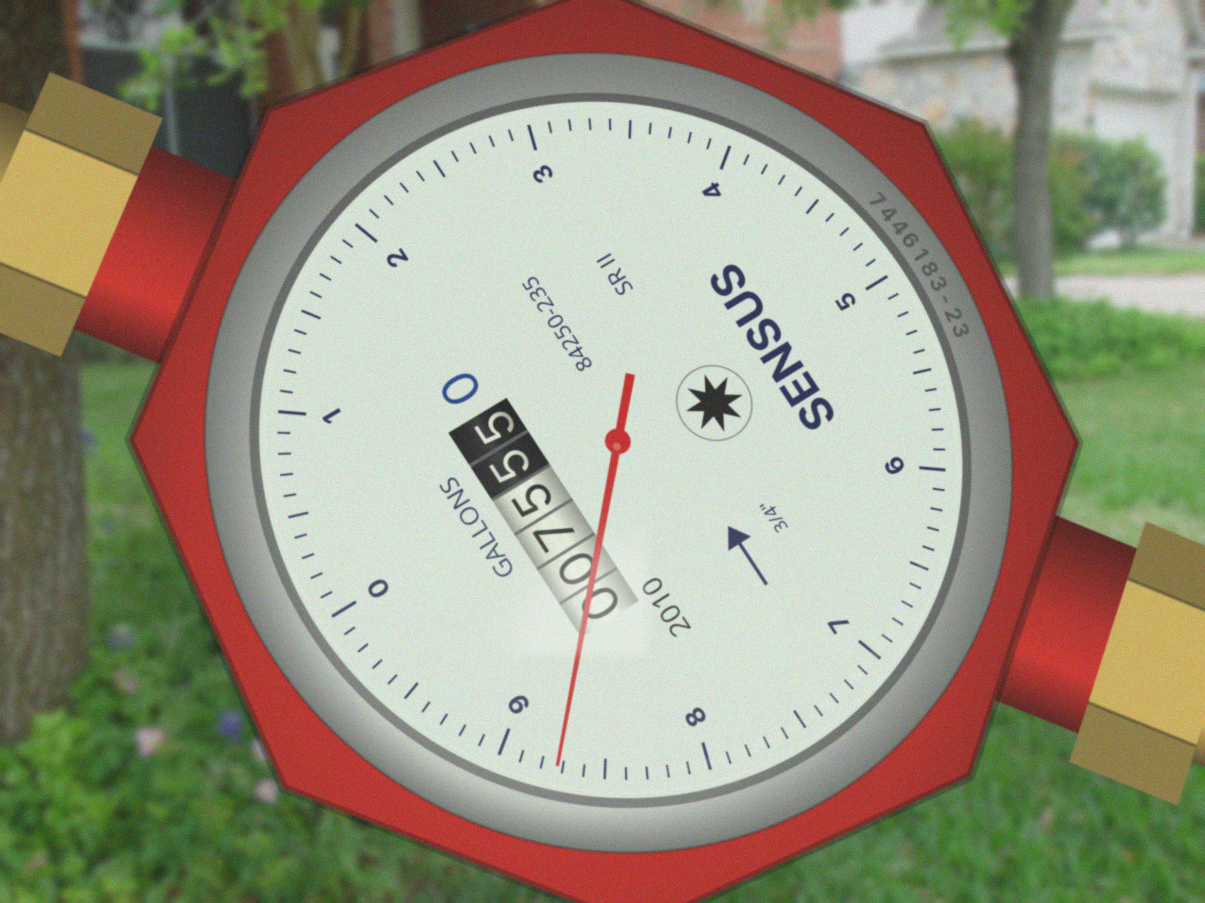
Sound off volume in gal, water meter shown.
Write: 75548.7 gal
